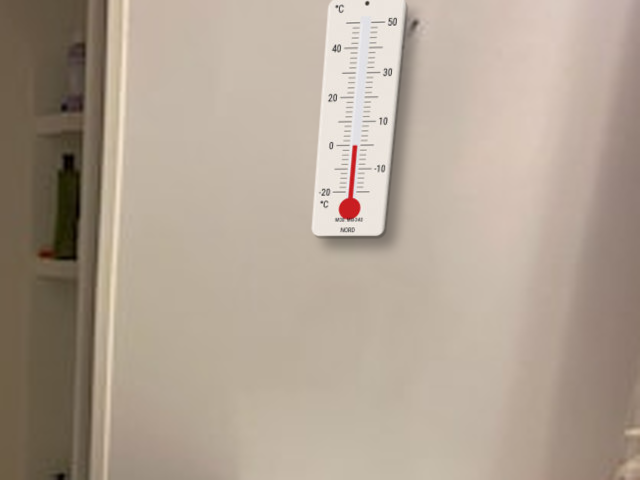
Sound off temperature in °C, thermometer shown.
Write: 0 °C
